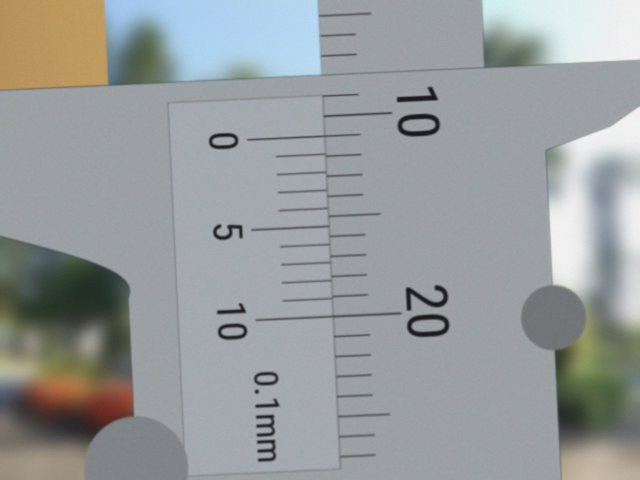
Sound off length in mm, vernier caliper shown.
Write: 11.0 mm
